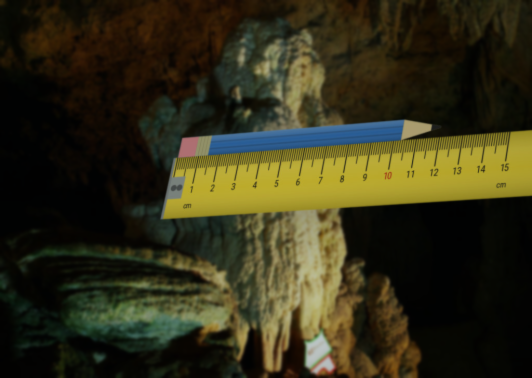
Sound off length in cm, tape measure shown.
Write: 12 cm
